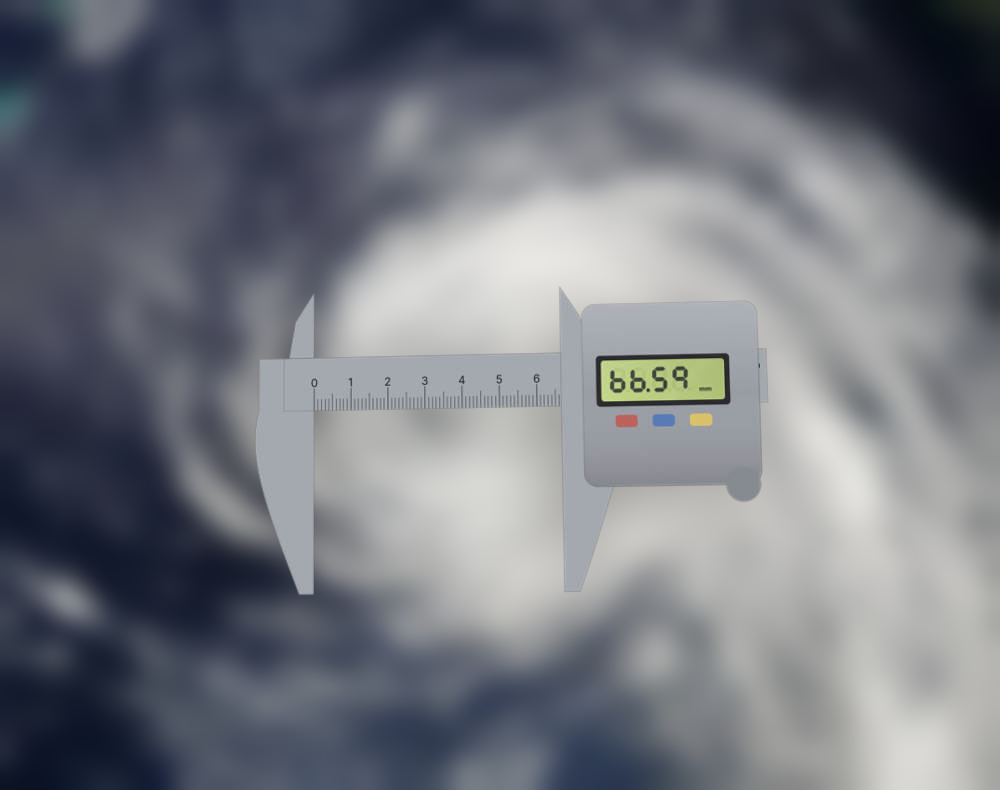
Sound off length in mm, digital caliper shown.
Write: 66.59 mm
